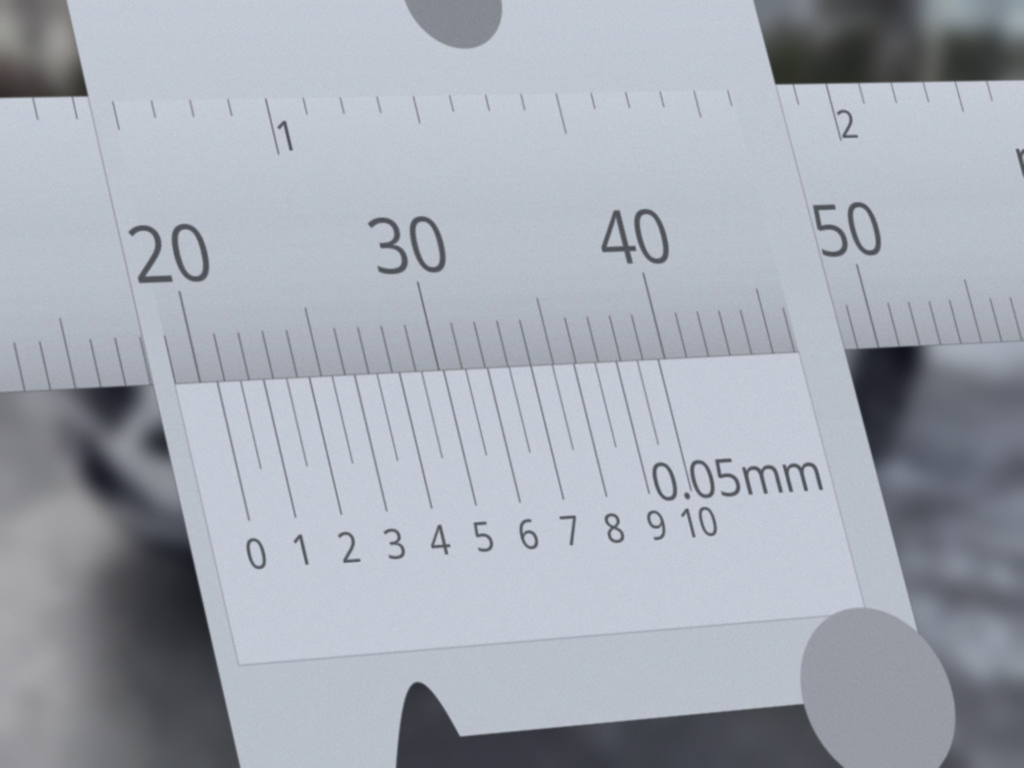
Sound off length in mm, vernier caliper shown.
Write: 20.7 mm
